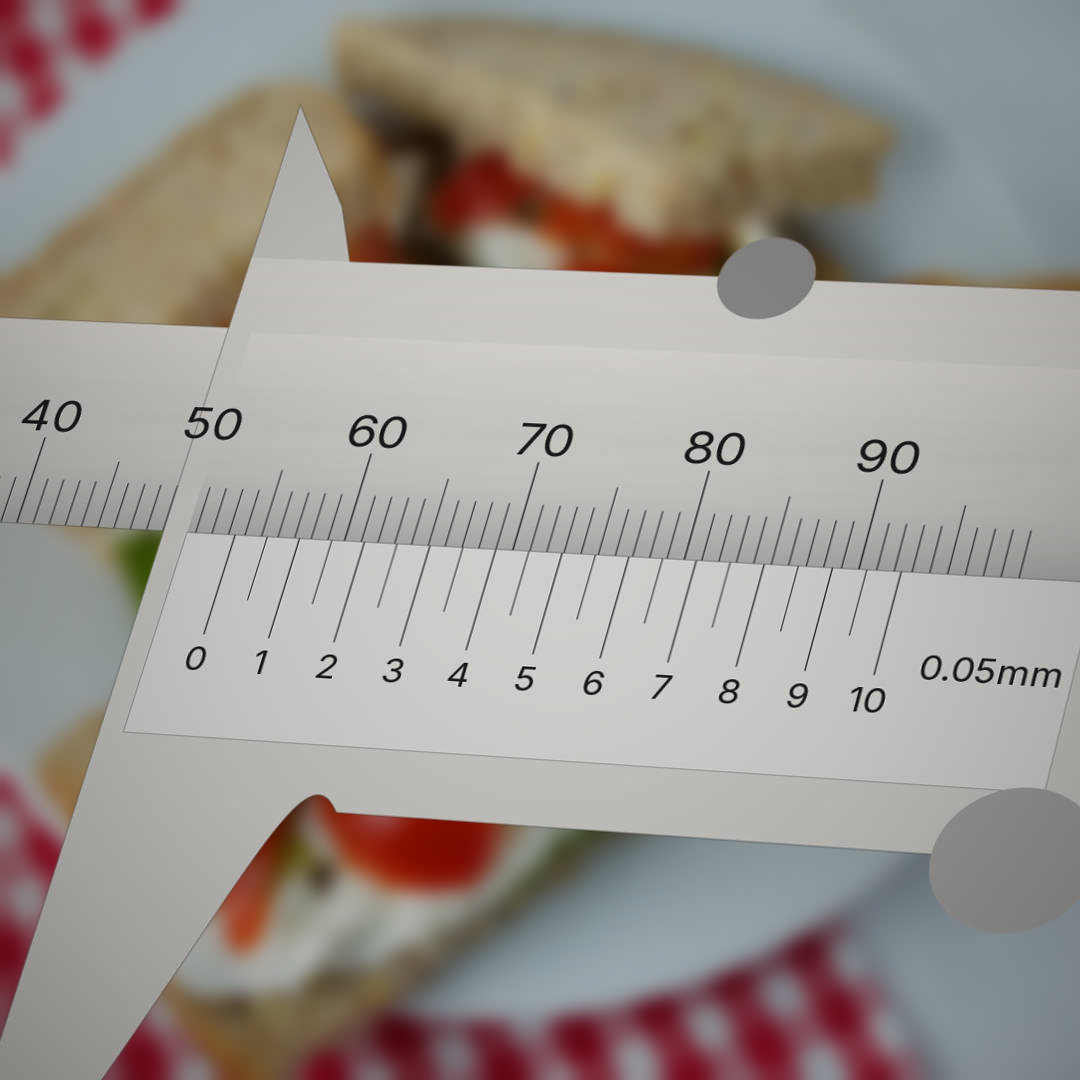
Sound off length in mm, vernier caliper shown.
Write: 53.4 mm
